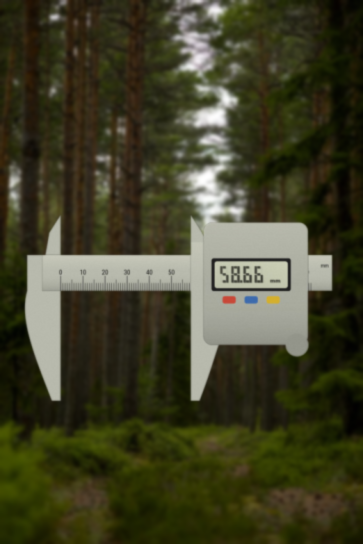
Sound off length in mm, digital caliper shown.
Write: 58.66 mm
